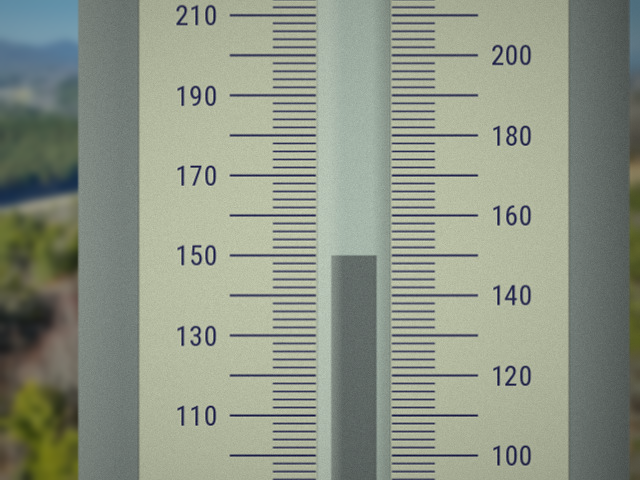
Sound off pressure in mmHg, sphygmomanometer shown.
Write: 150 mmHg
